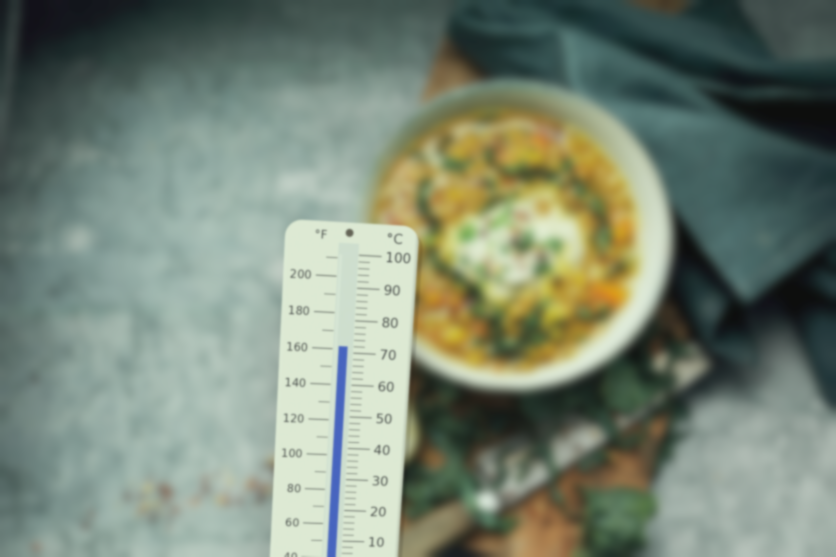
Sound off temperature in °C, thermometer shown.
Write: 72 °C
